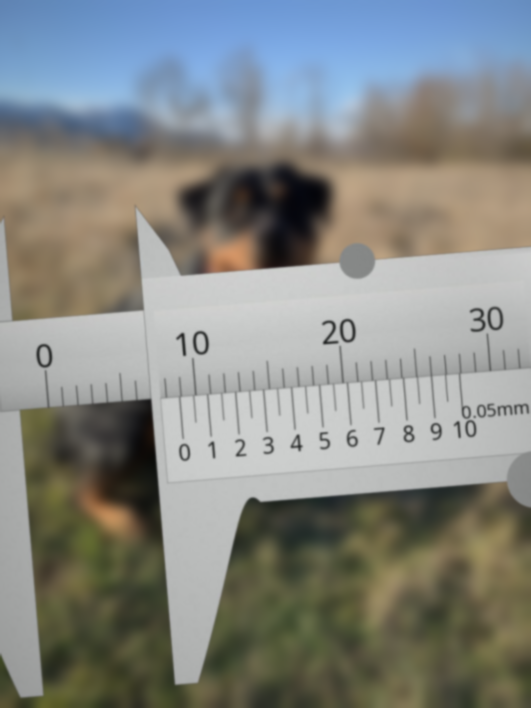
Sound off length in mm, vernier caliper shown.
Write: 8.9 mm
